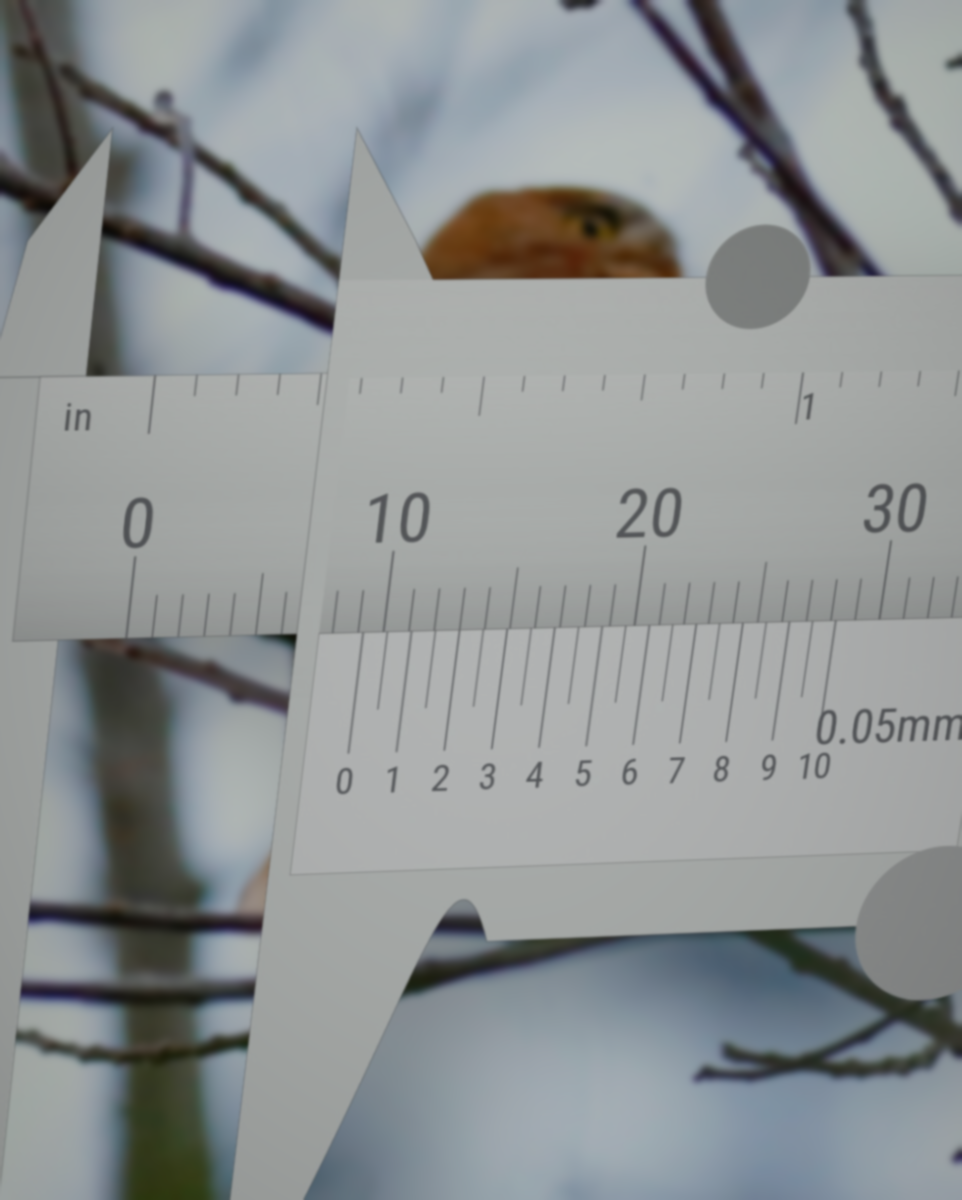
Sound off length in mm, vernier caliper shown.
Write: 9.2 mm
